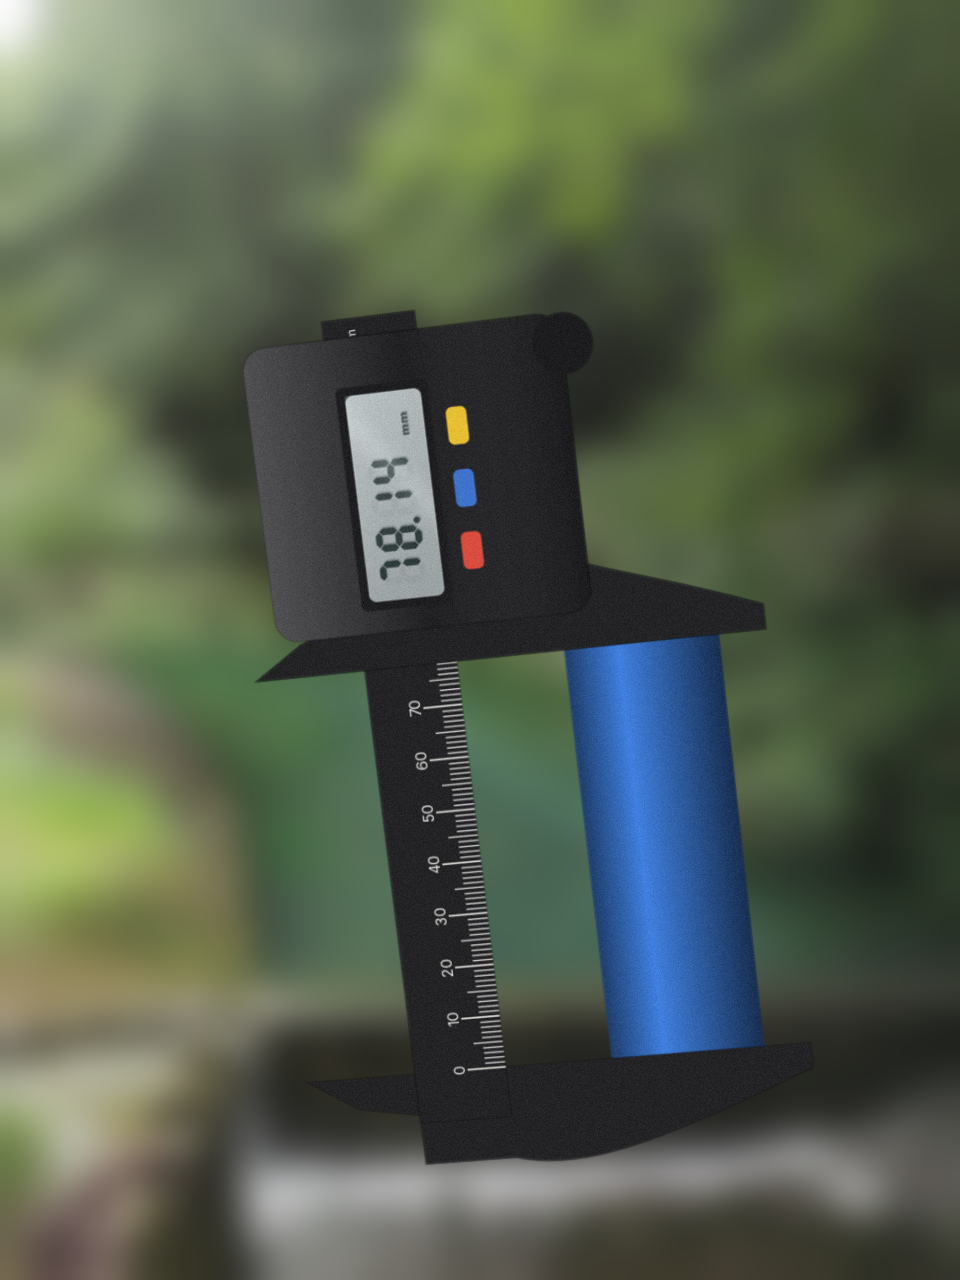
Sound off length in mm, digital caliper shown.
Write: 78.14 mm
